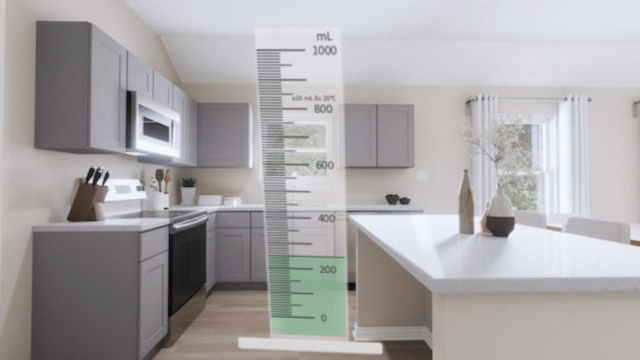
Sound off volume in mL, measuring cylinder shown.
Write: 250 mL
